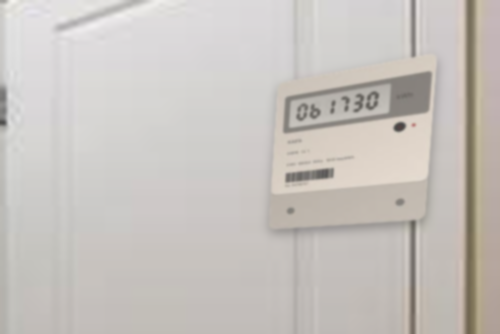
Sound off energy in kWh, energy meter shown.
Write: 61730 kWh
